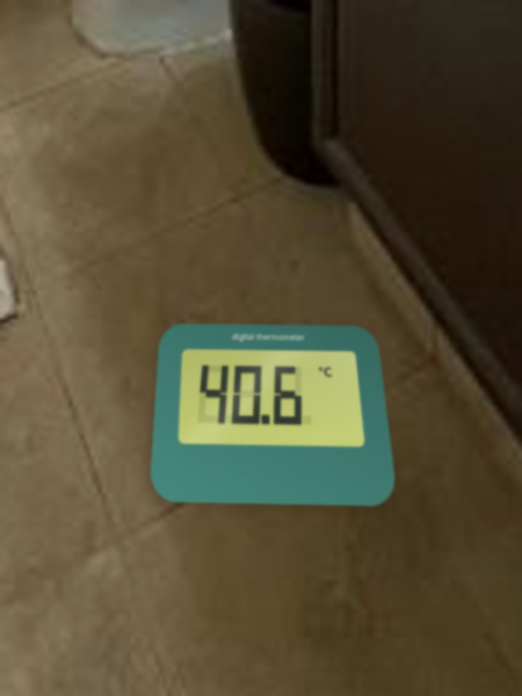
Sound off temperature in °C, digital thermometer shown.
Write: 40.6 °C
